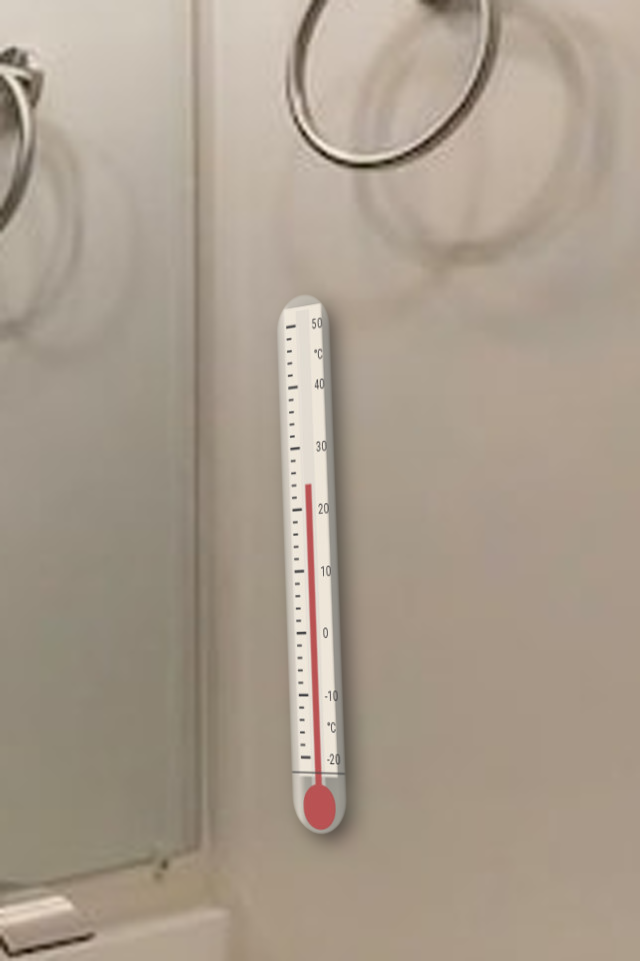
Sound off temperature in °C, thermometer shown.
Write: 24 °C
